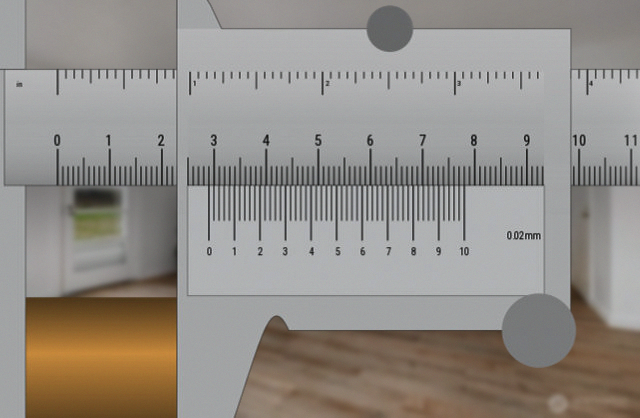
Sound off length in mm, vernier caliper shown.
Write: 29.0 mm
